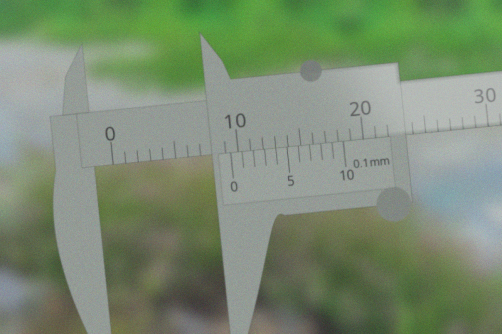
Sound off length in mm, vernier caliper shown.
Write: 9.4 mm
